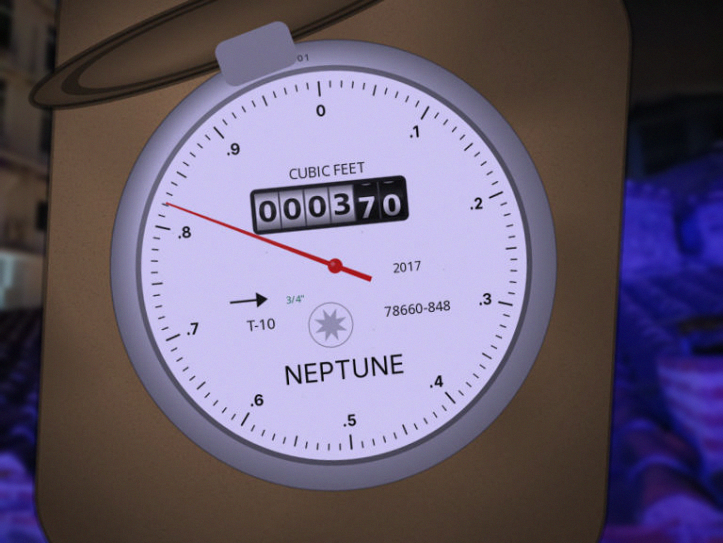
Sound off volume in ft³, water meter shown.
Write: 369.82 ft³
